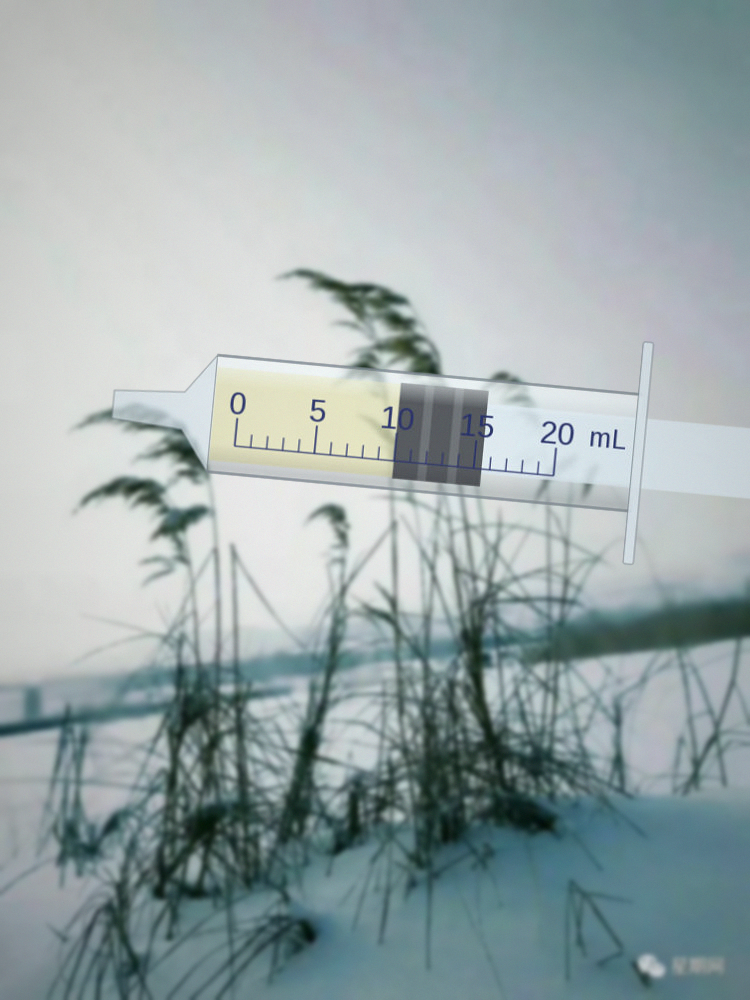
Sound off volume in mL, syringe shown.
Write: 10 mL
